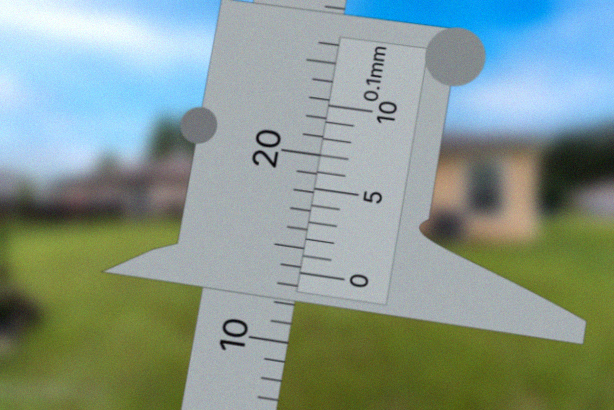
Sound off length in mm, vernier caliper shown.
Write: 13.7 mm
